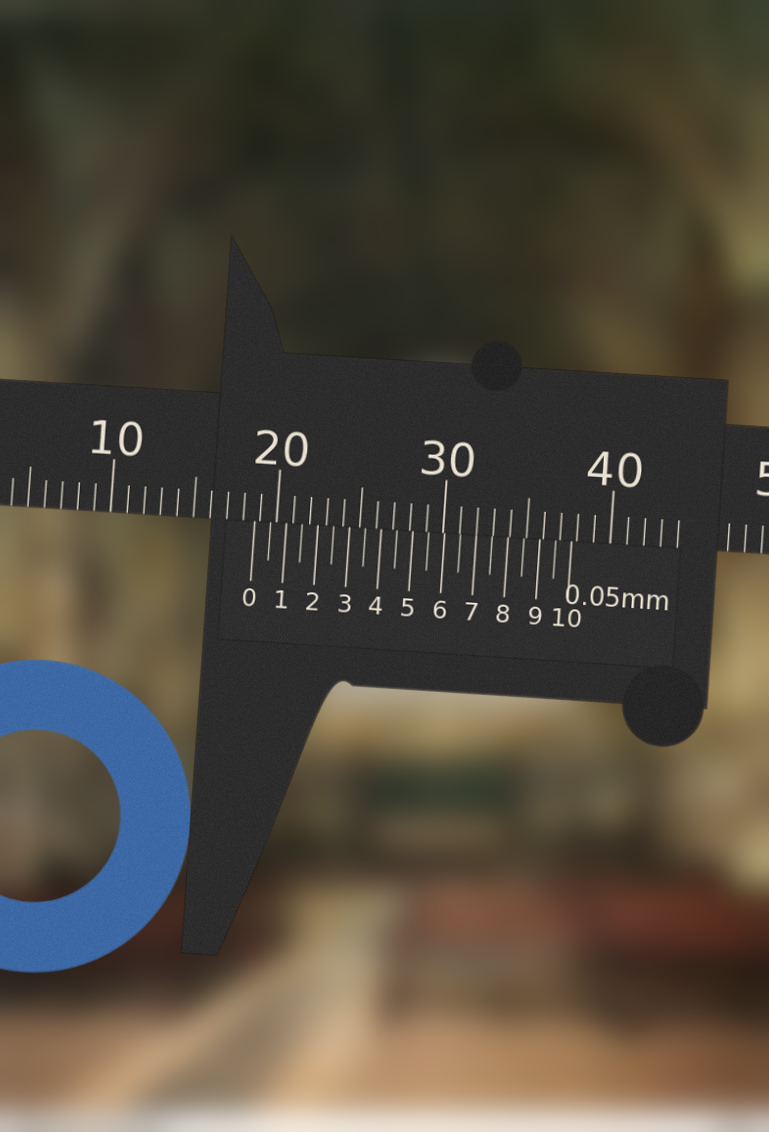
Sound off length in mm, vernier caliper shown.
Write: 18.7 mm
